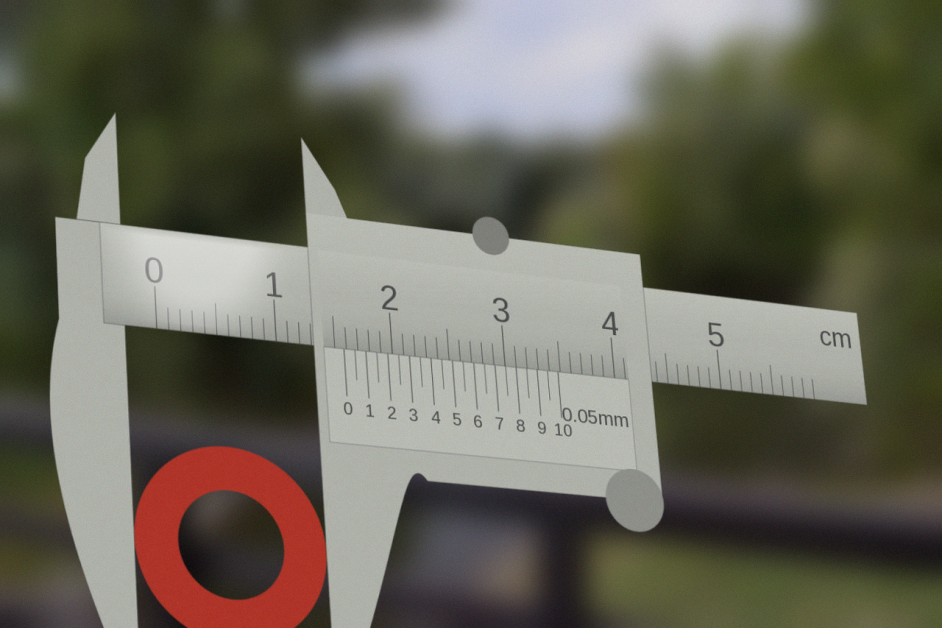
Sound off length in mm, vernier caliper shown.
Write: 15.8 mm
